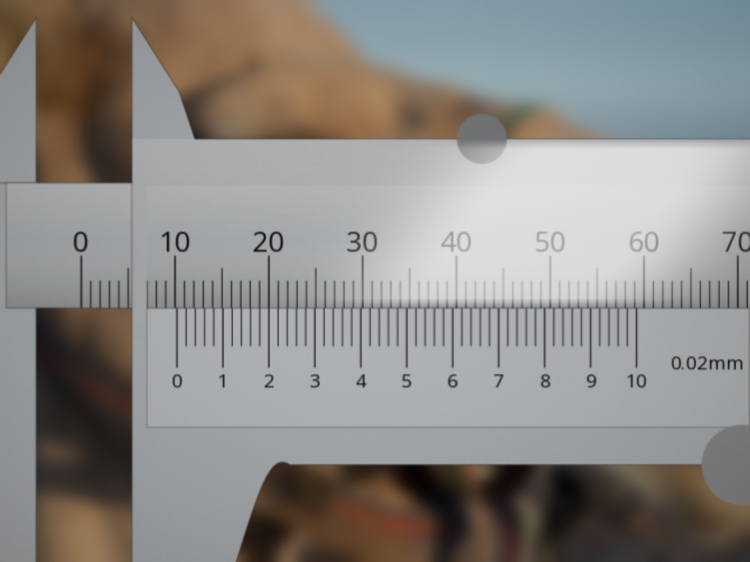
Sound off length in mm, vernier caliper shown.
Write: 10.2 mm
